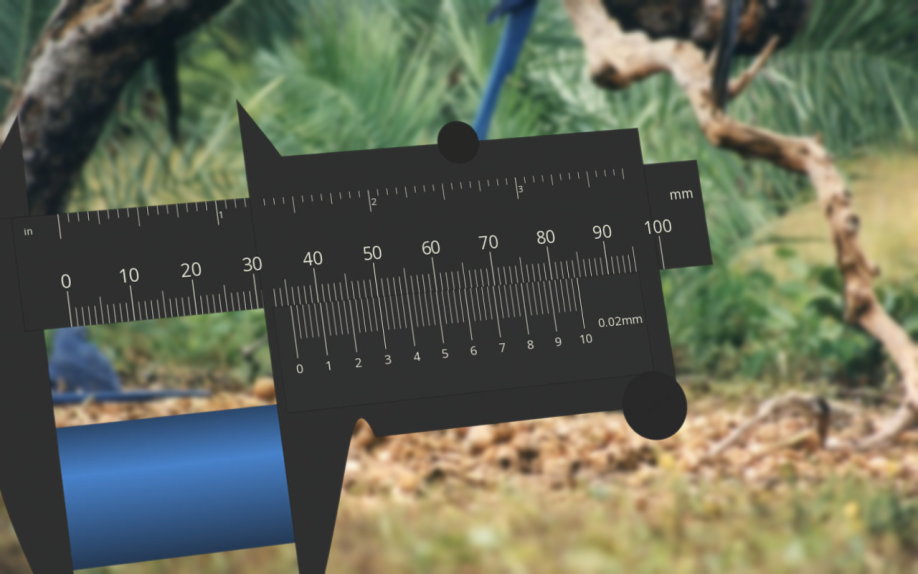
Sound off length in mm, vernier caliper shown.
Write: 35.4 mm
